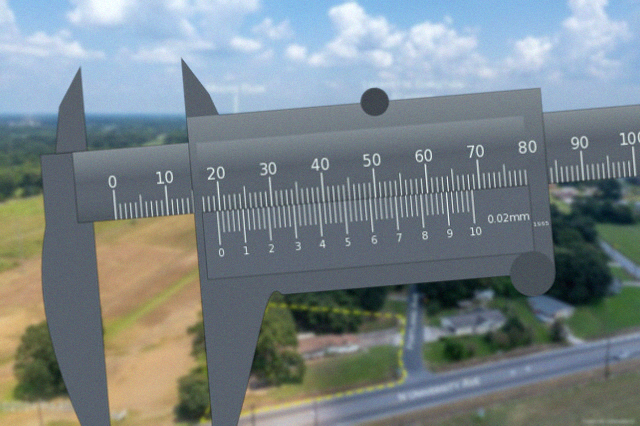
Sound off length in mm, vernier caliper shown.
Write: 19.5 mm
